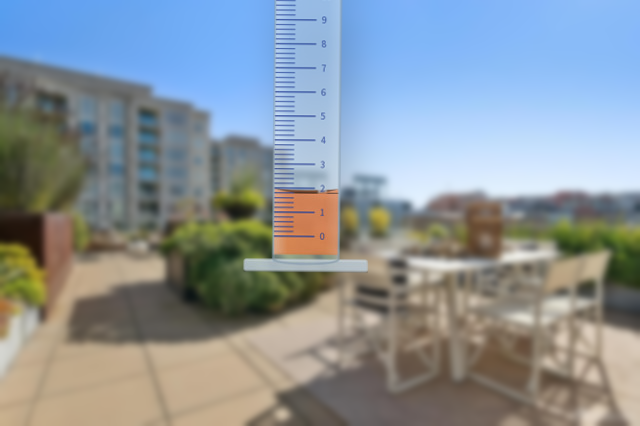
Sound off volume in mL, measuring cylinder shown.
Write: 1.8 mL
